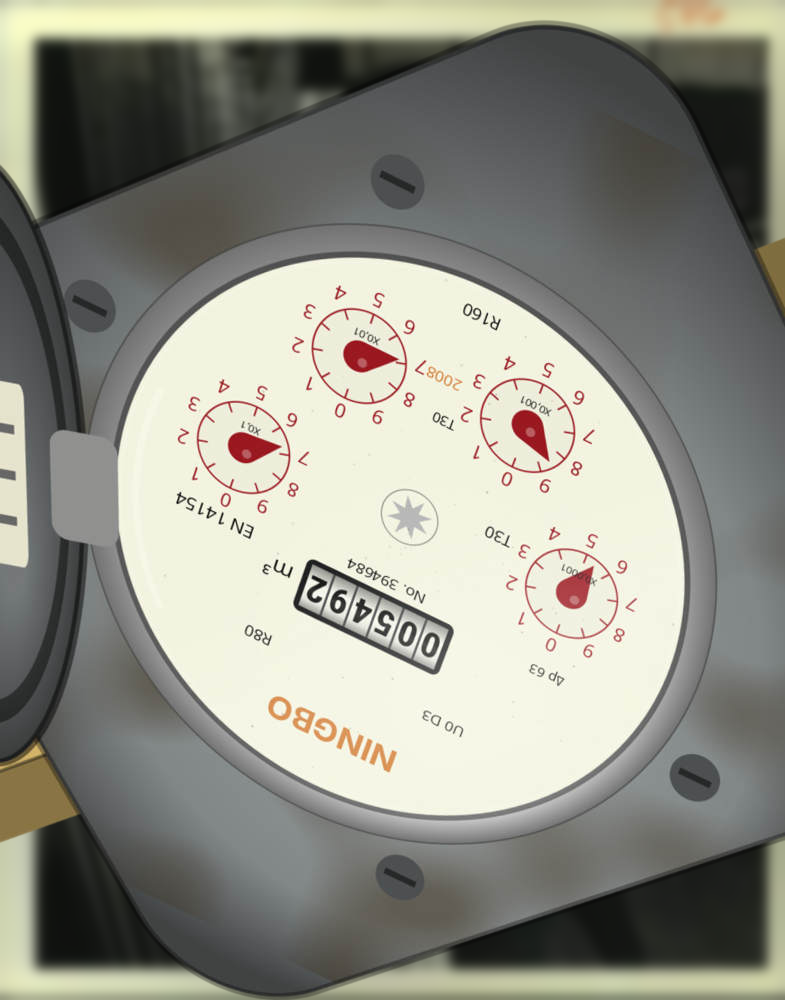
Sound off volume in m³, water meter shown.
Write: 5492.6685 m³
